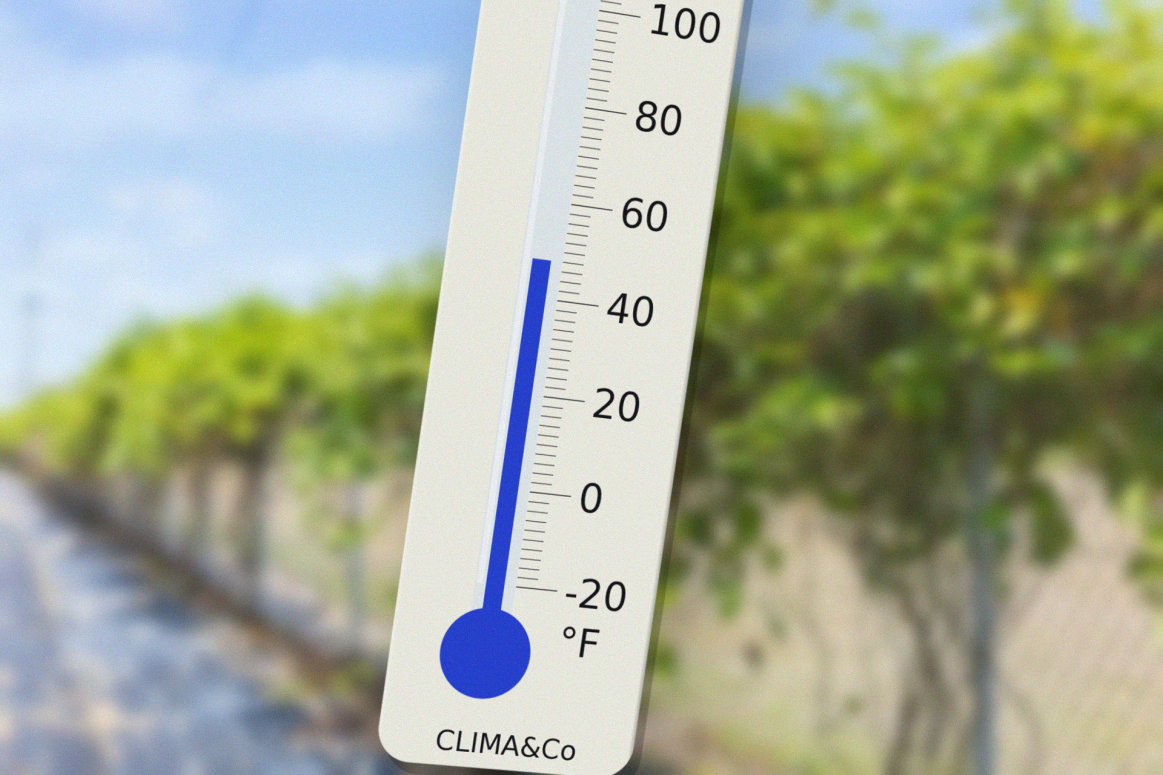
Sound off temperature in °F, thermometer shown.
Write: 48 °F
